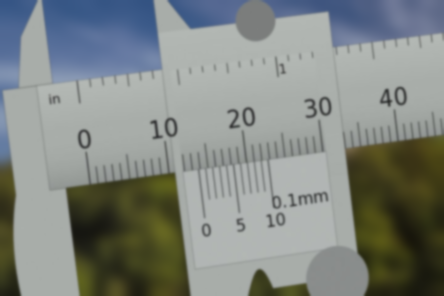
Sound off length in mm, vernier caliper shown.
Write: 13.8 mm
